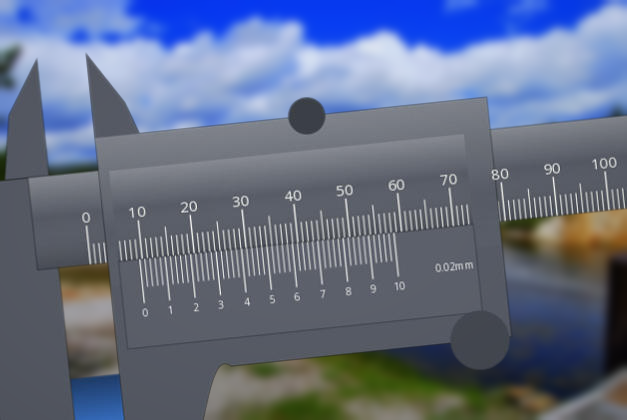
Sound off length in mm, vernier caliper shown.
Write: 9.5 mm
